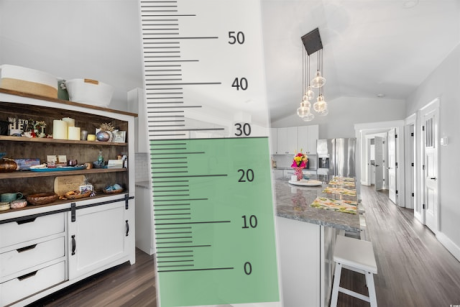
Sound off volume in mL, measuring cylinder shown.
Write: 28 mL
